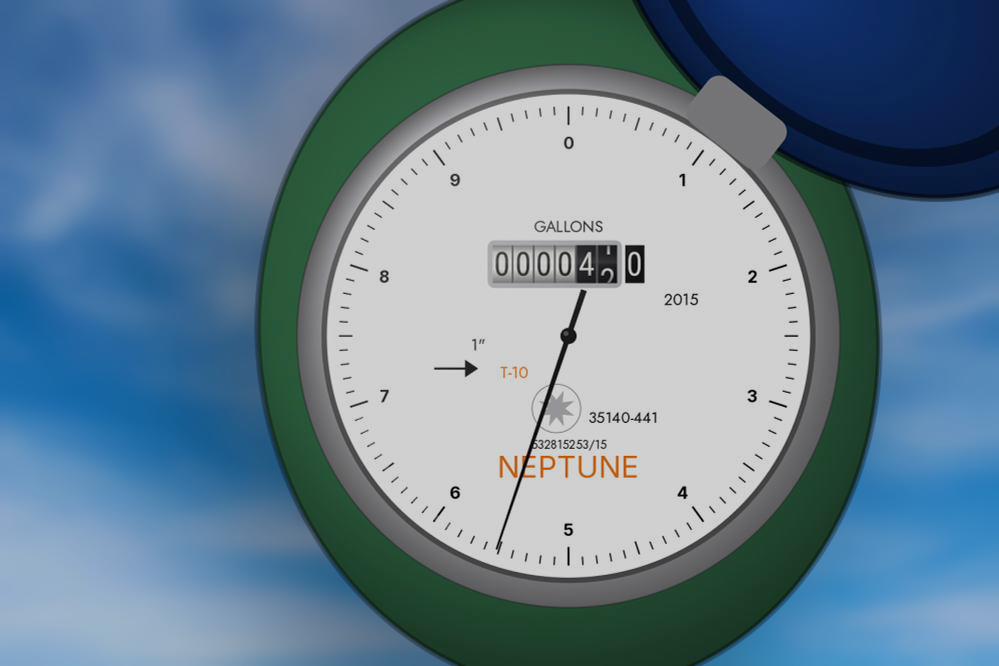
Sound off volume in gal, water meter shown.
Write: 415.5 gal
